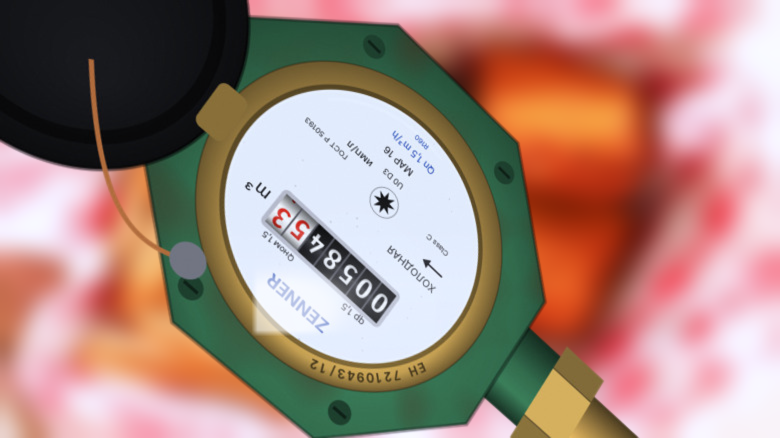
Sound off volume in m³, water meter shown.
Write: 584.53 m³
